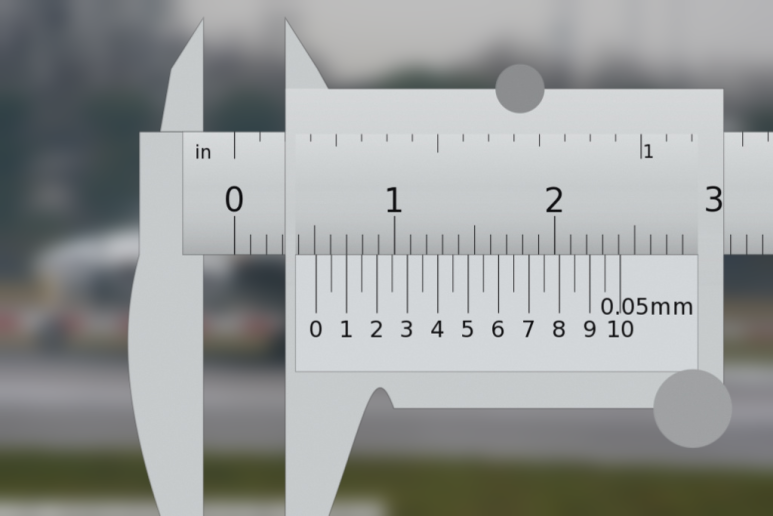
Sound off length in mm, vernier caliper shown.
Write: 5.1 mm
